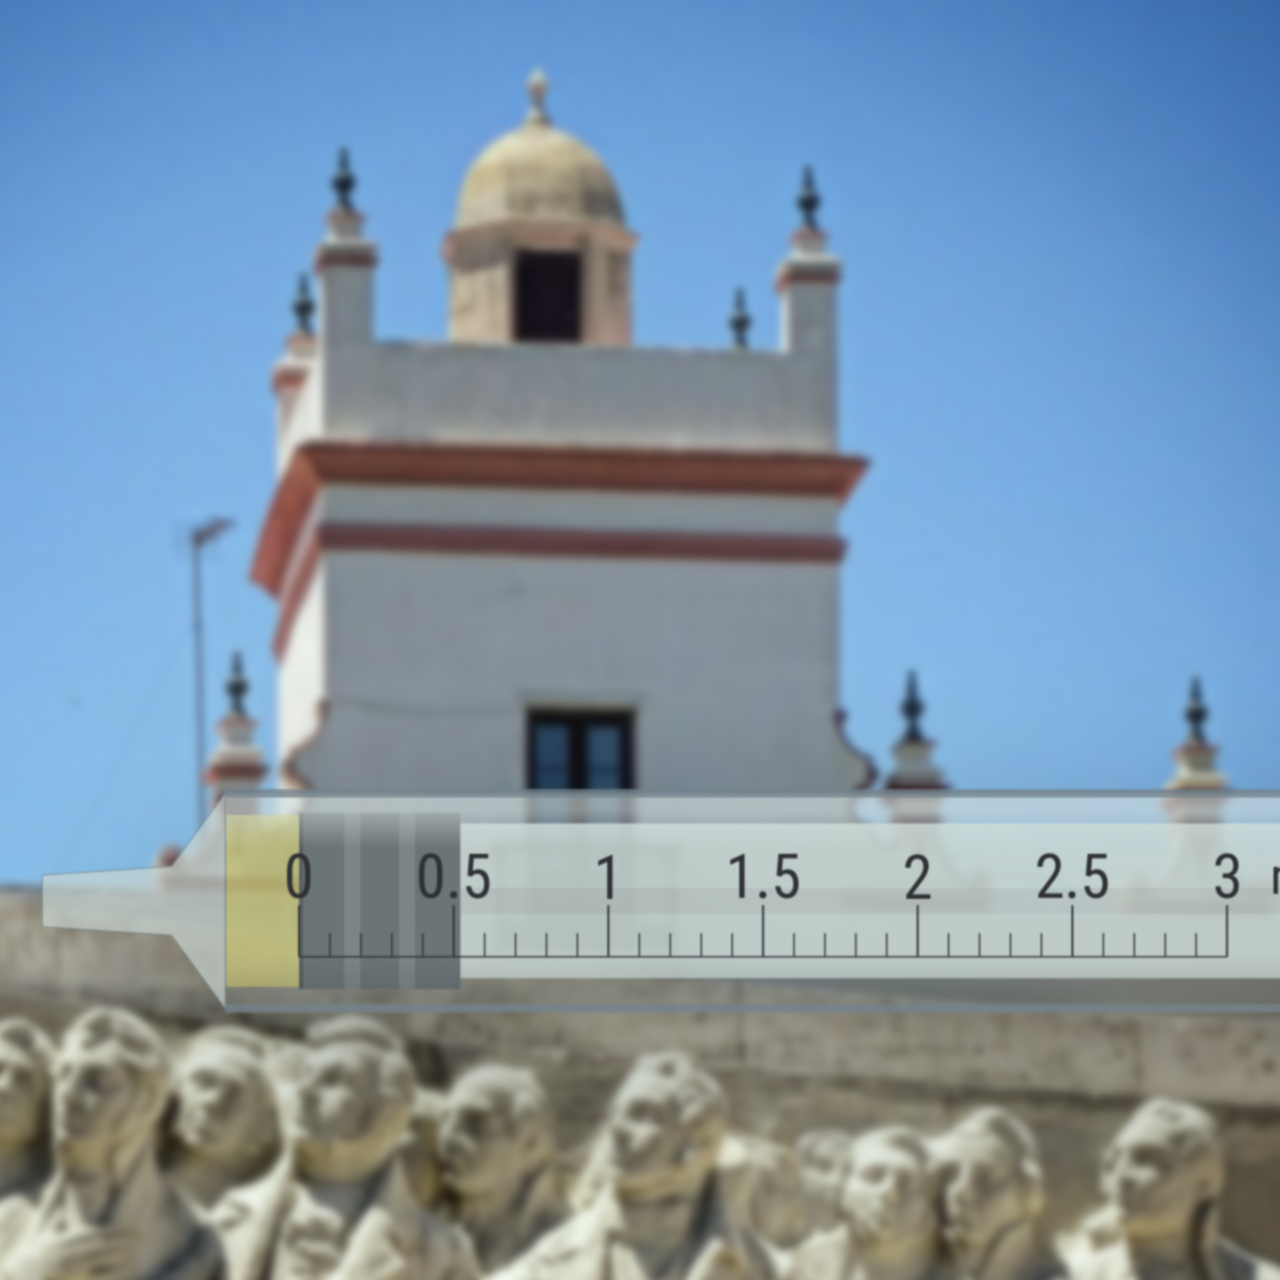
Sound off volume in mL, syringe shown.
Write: 0 mL
